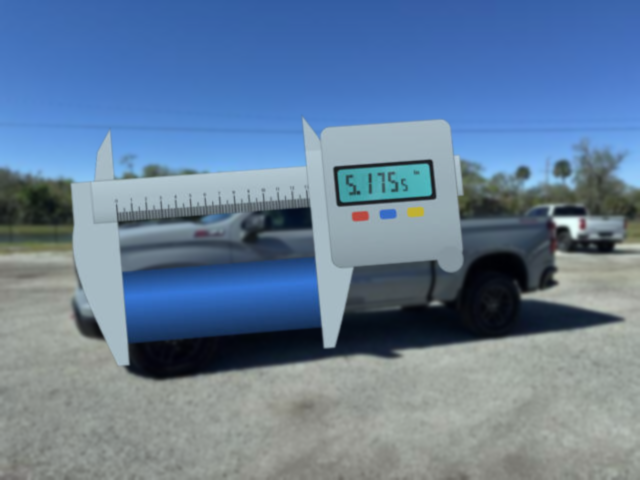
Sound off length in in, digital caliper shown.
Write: 5.1755 in
